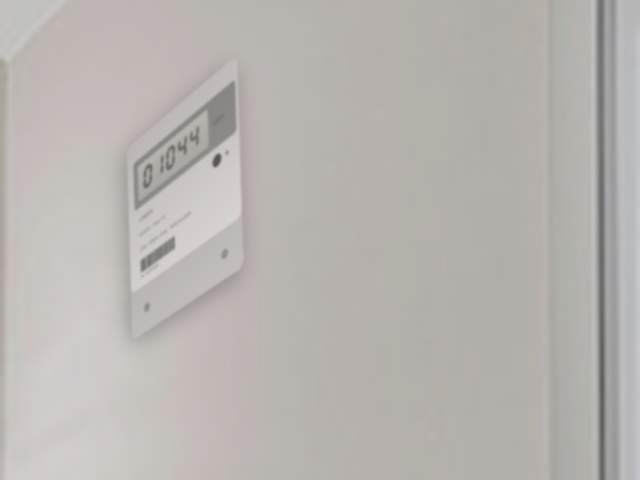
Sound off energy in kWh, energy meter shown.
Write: 1044 kWh
